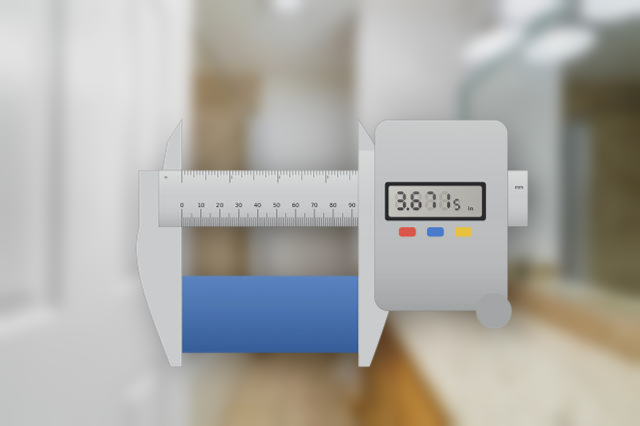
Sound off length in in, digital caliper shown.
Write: 3.6715 in
